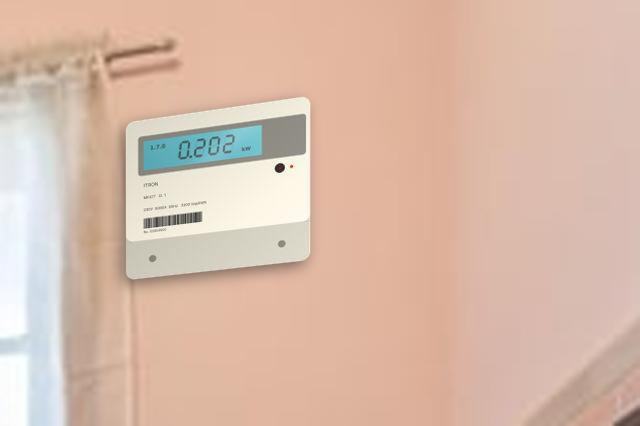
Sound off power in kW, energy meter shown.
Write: 0.202 kW
